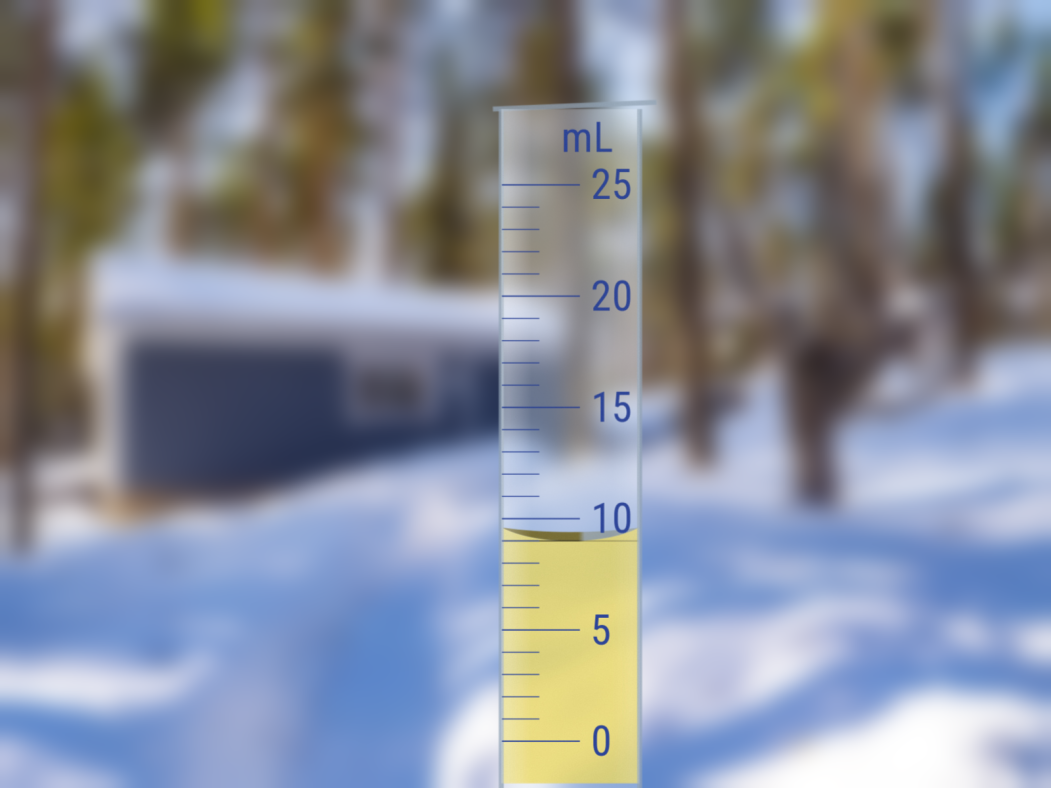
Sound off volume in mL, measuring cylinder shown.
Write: 9 mL
